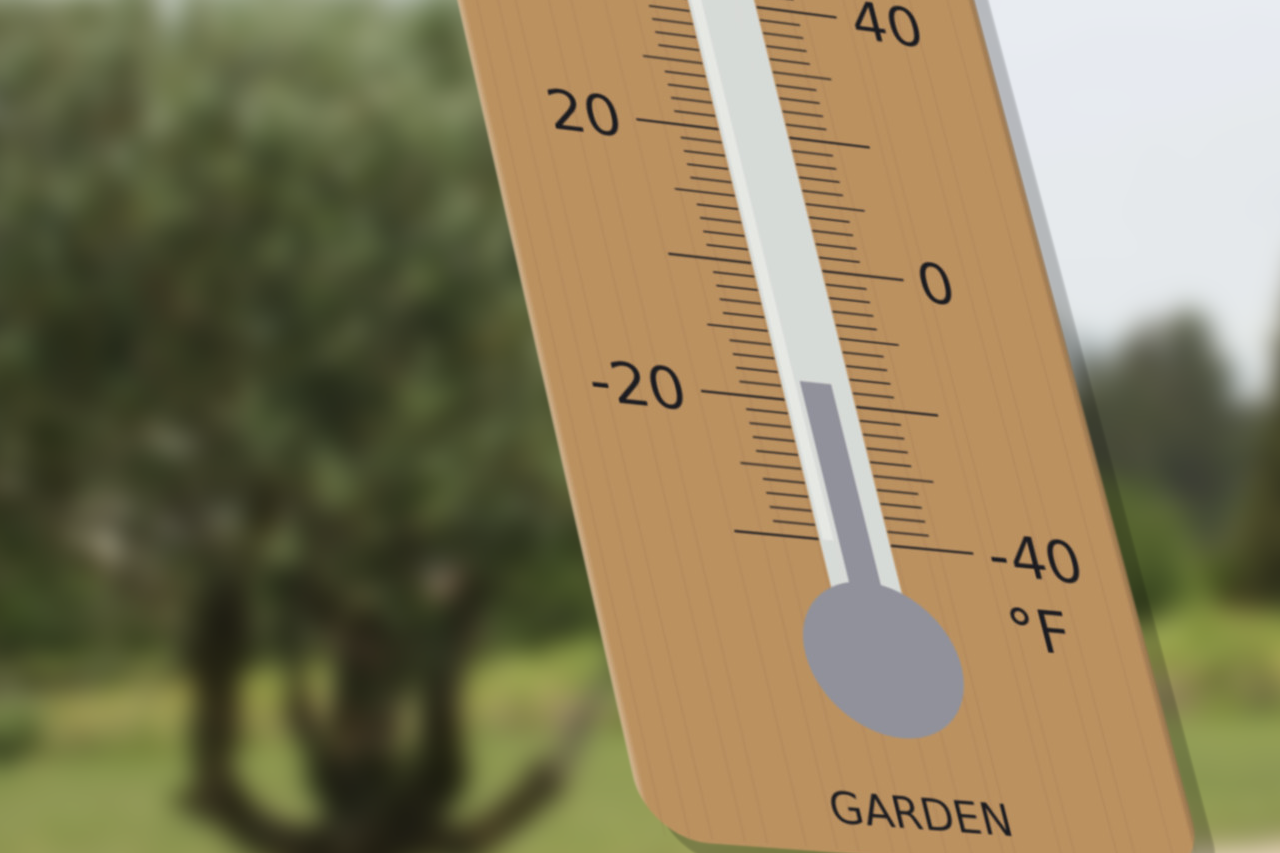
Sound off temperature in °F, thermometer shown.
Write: -17 °F
